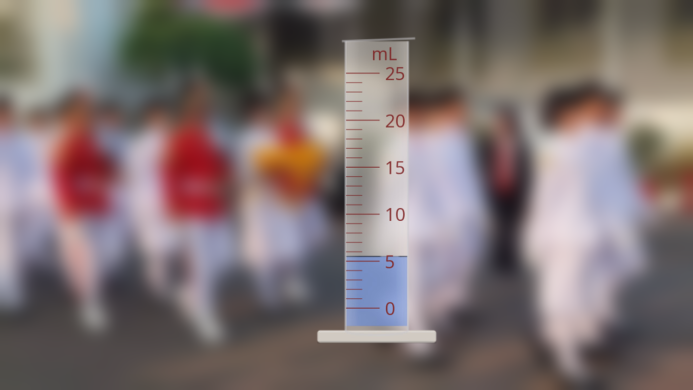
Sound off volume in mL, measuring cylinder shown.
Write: 5.5 mL
